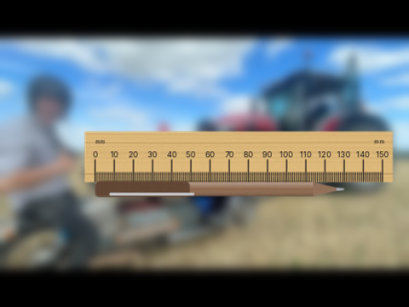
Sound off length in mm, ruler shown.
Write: 130 mm
